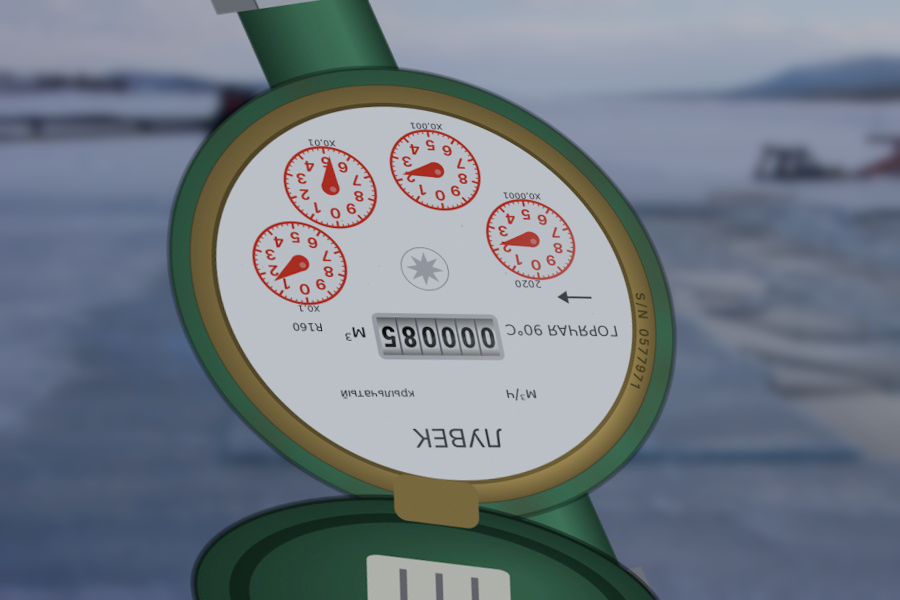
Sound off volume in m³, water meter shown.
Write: 85.1522 m³
